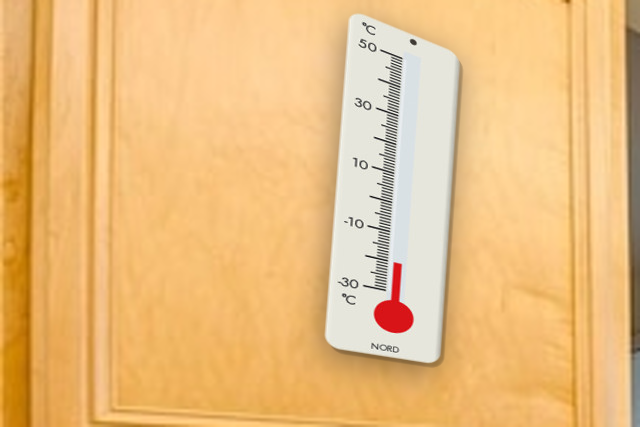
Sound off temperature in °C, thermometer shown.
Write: -20 °C
